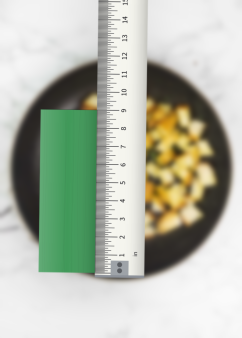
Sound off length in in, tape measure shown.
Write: 9 in
